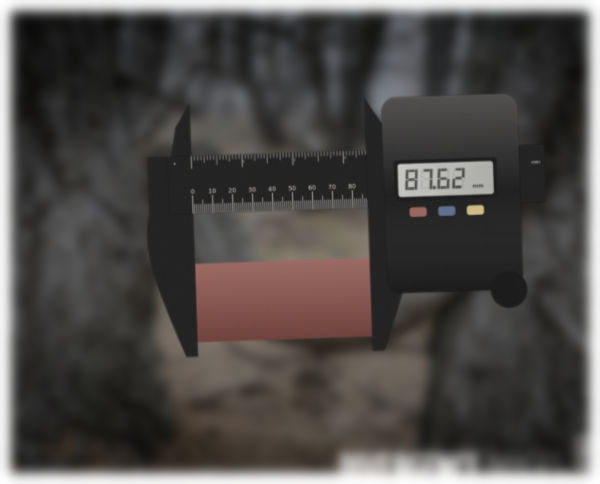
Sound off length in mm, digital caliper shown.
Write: 87.62 mm
